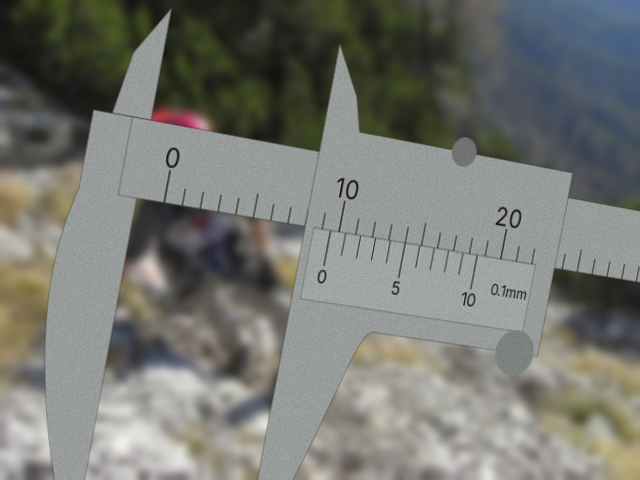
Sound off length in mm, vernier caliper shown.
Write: 9.5 mm
